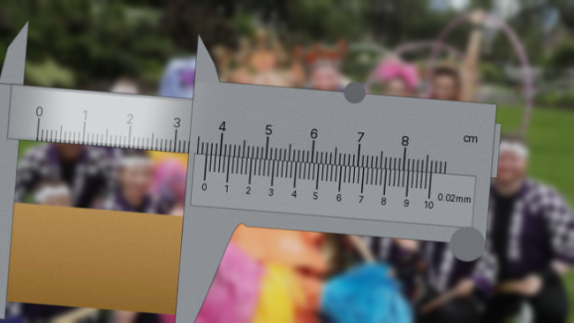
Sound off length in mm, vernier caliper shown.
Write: 37.0 mm
